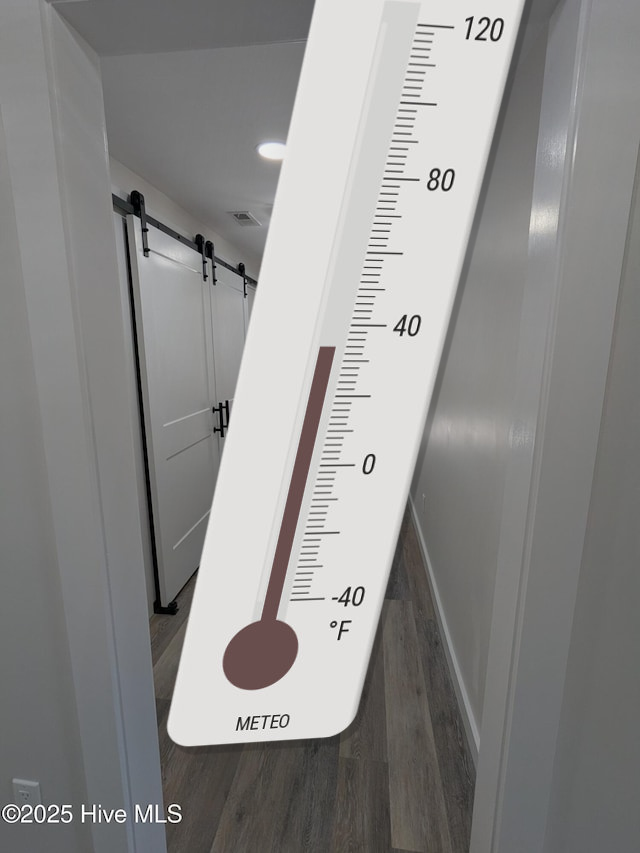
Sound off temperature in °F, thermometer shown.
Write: 34 °F
